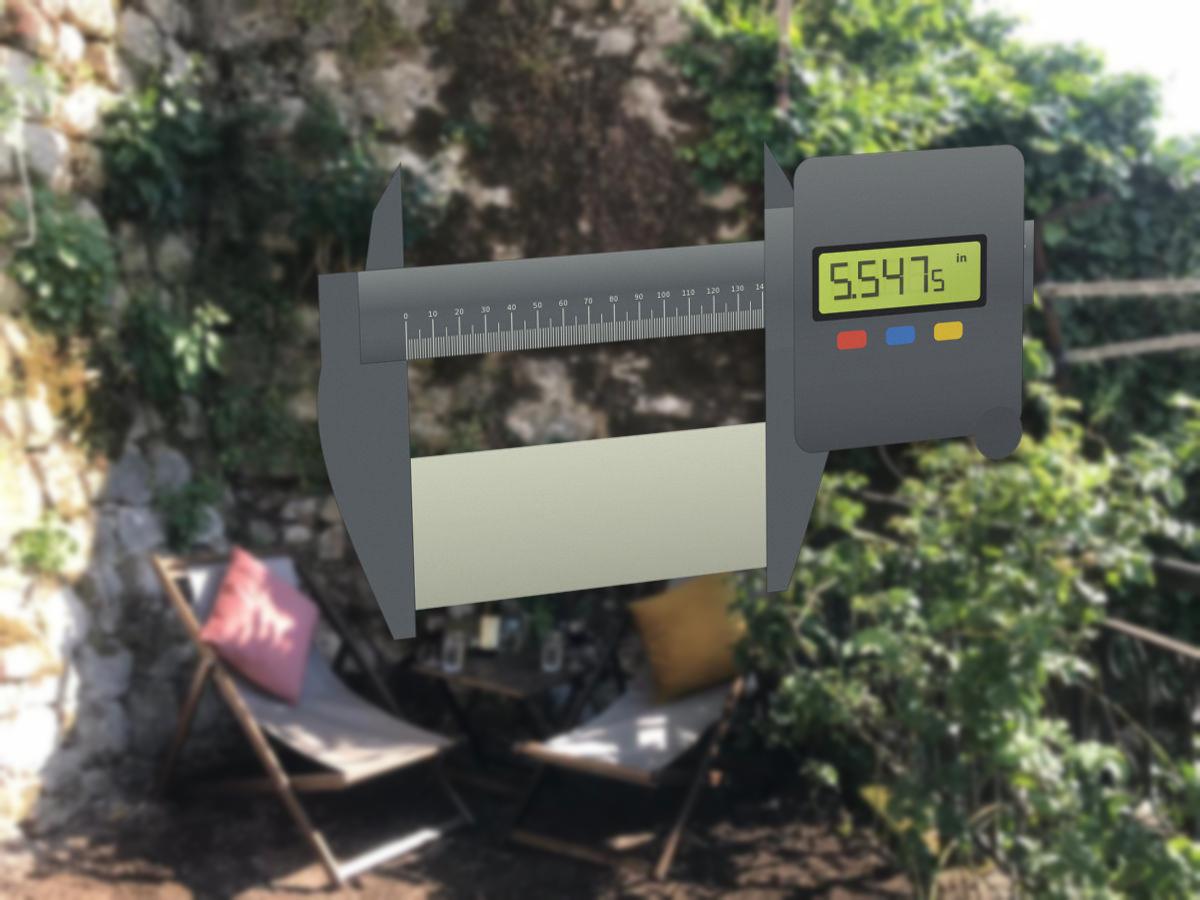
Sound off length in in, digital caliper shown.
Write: 5.5475 in
